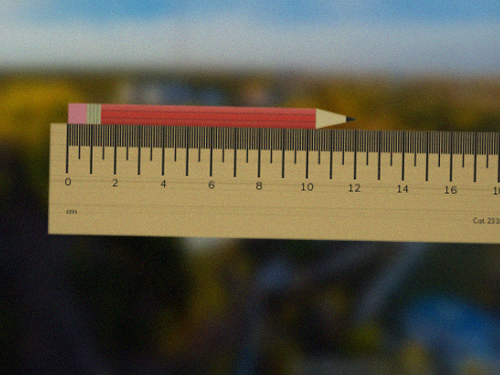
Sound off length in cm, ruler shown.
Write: 12 cm
